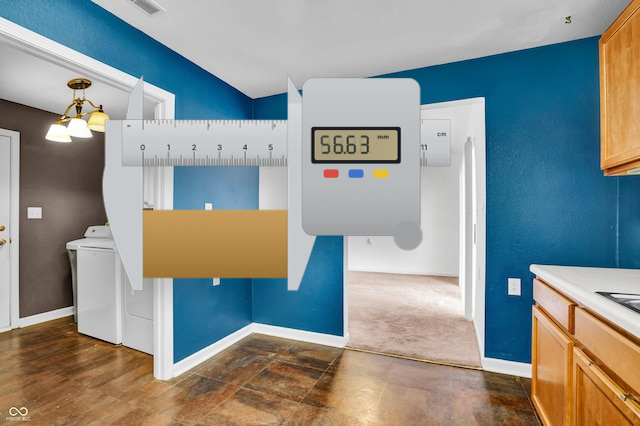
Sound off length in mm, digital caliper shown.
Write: 56.63 mm
